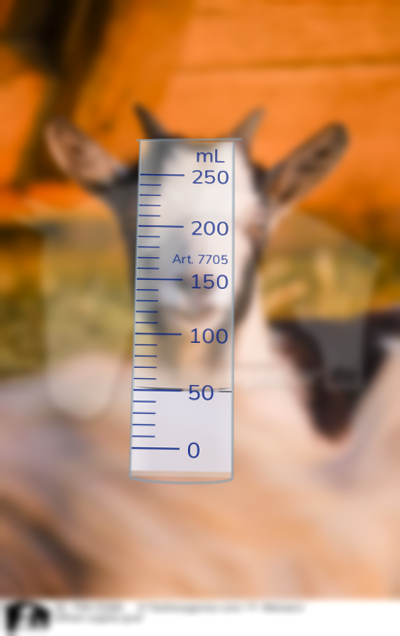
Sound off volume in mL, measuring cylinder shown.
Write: 50 mL
